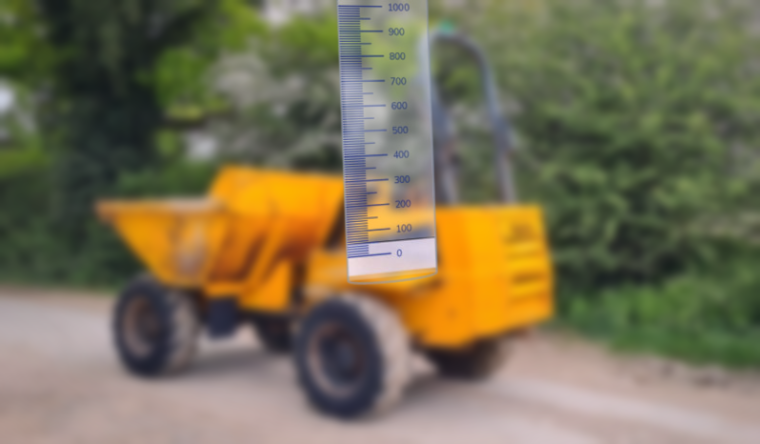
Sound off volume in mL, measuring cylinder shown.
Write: 50 mL
